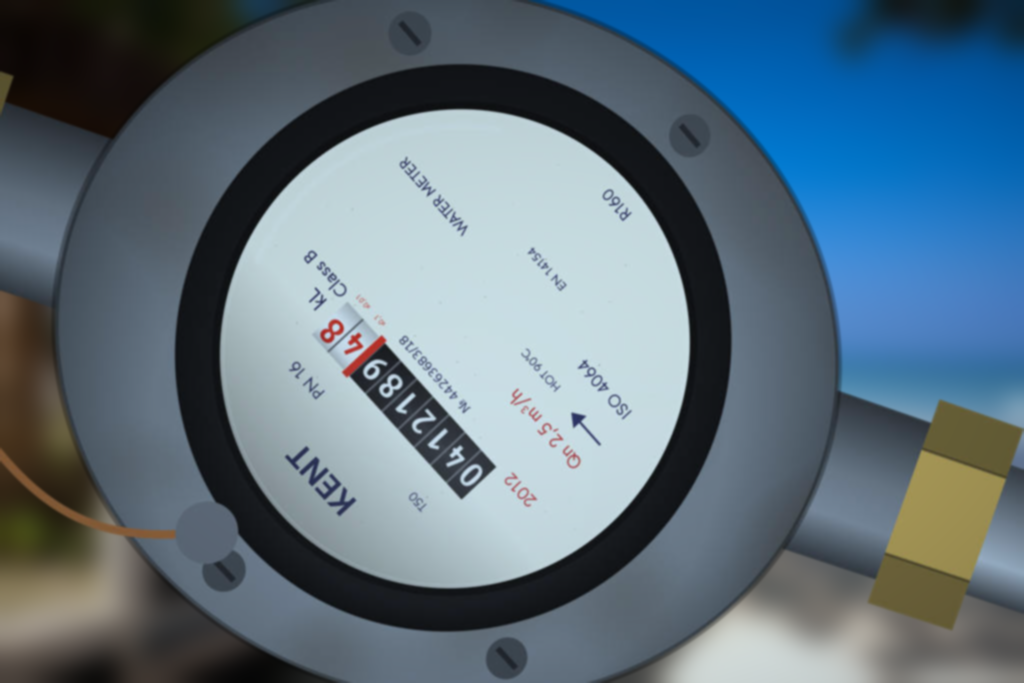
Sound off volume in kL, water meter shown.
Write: 412189.48 kL
